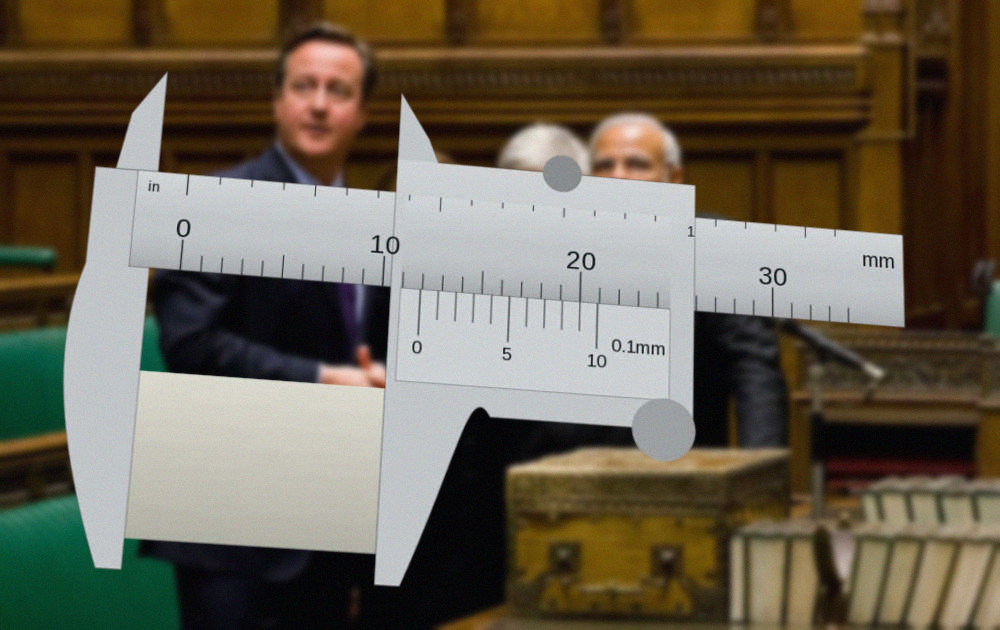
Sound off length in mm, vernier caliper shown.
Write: 11.9 mm
